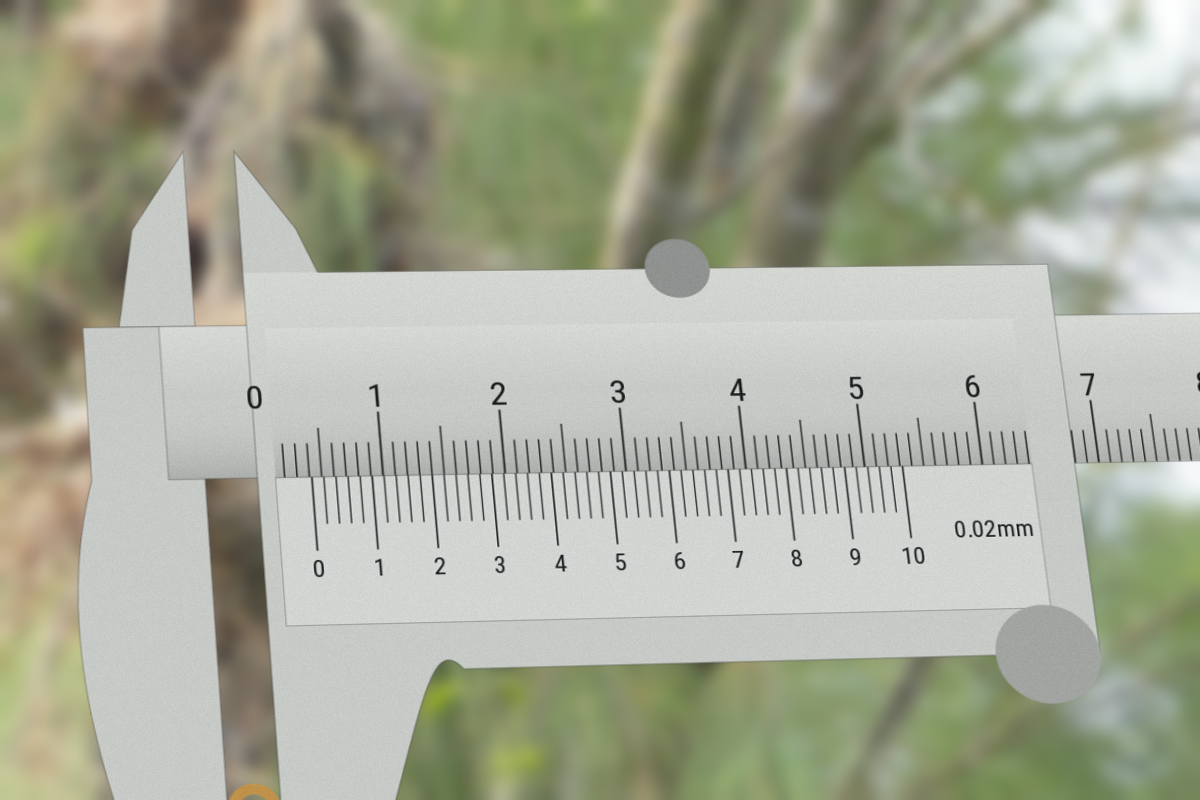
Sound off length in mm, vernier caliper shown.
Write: 4.2 mm
